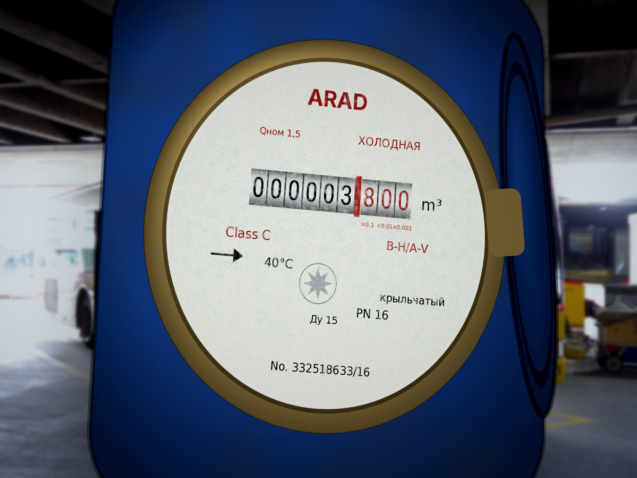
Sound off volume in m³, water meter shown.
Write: 3.800 m³
